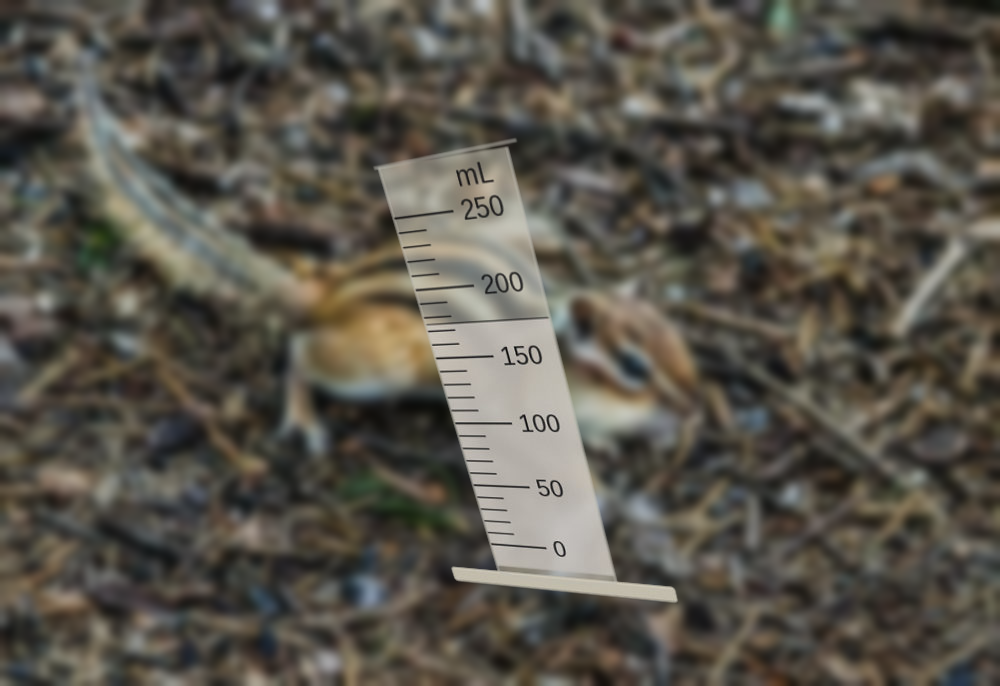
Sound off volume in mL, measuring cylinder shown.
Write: 175 mL
